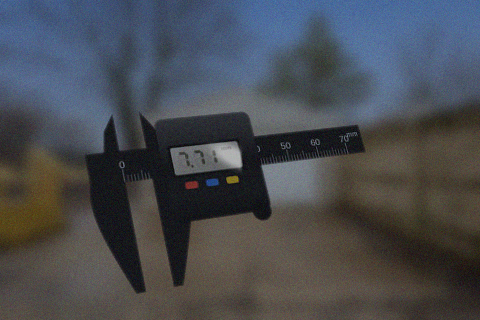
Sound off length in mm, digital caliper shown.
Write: 7.71 mm
